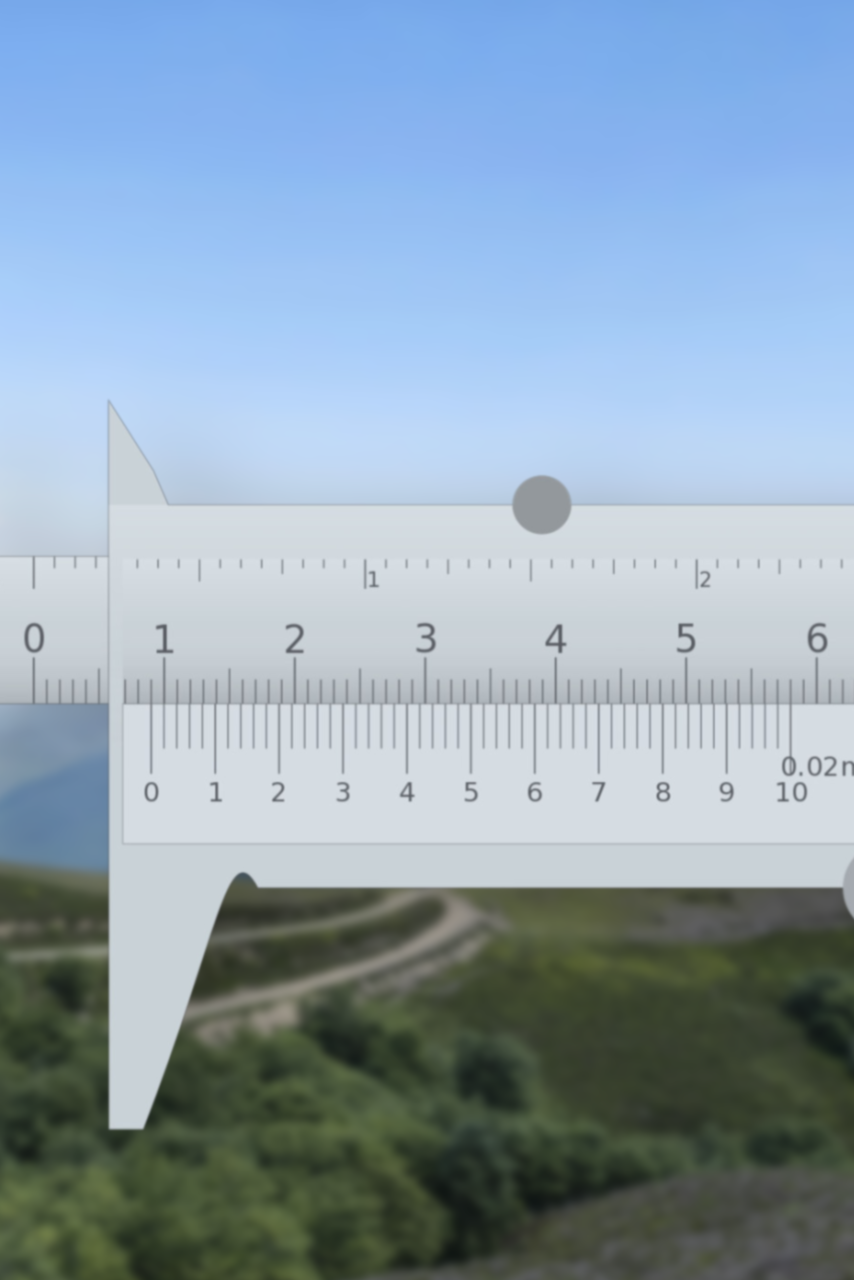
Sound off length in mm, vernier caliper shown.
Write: 9.0 mm
